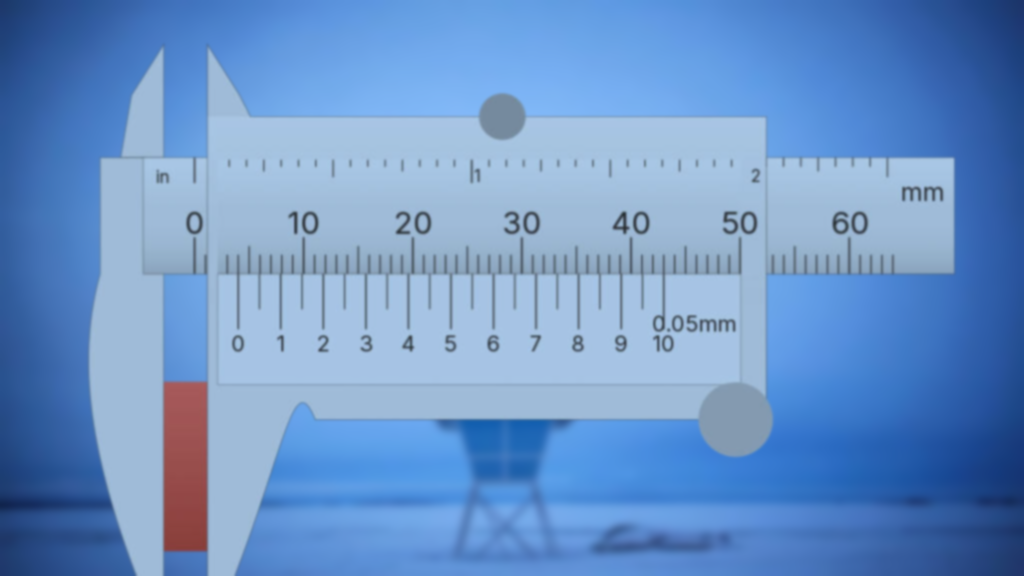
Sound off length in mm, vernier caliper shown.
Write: 4.0 mm
